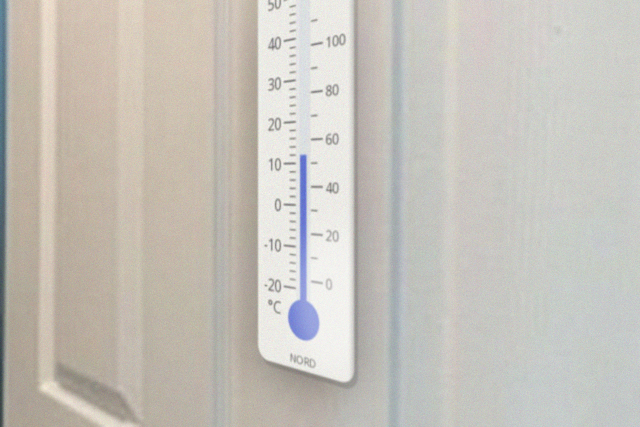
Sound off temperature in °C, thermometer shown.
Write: 12 °C
